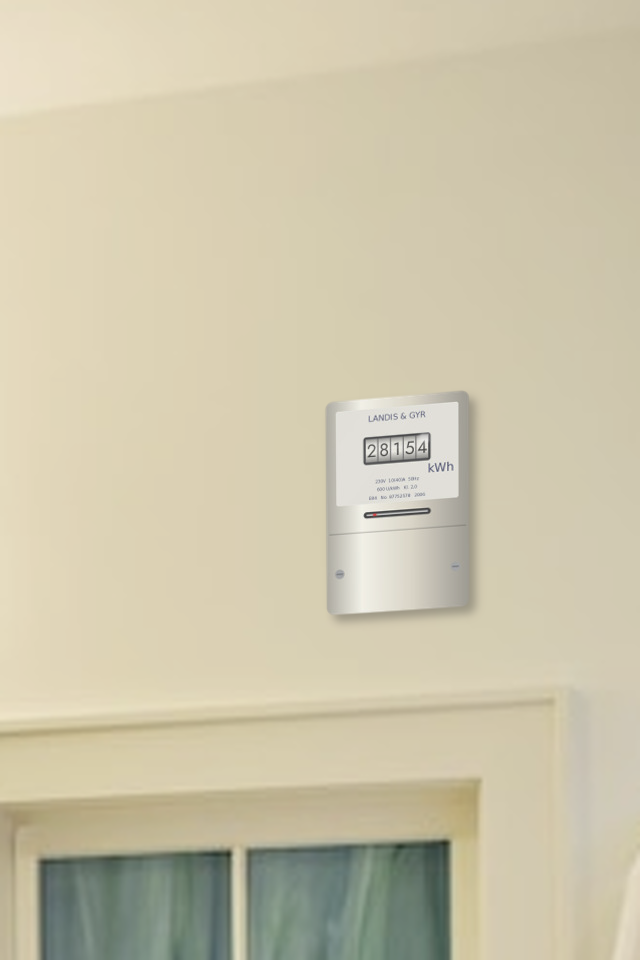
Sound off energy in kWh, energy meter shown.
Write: 28154 kWh
